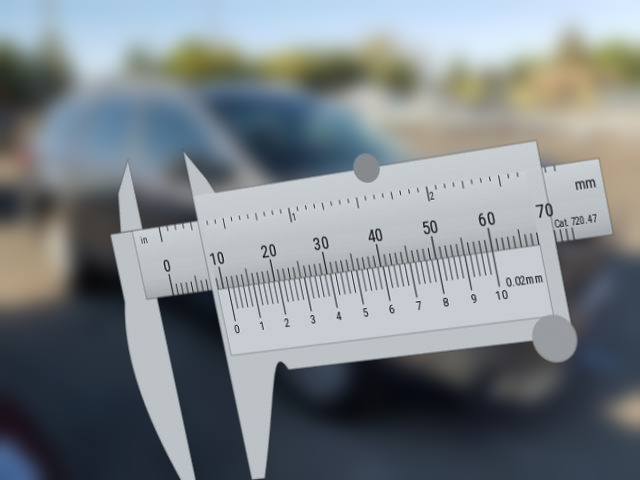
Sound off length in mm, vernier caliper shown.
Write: 11.0 mm
